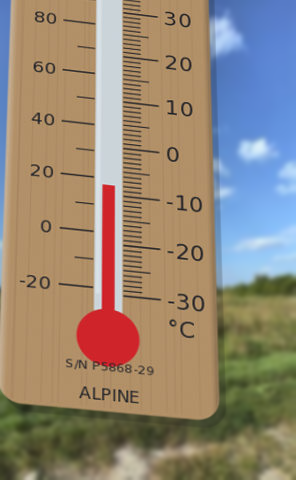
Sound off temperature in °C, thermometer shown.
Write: -8 °C
